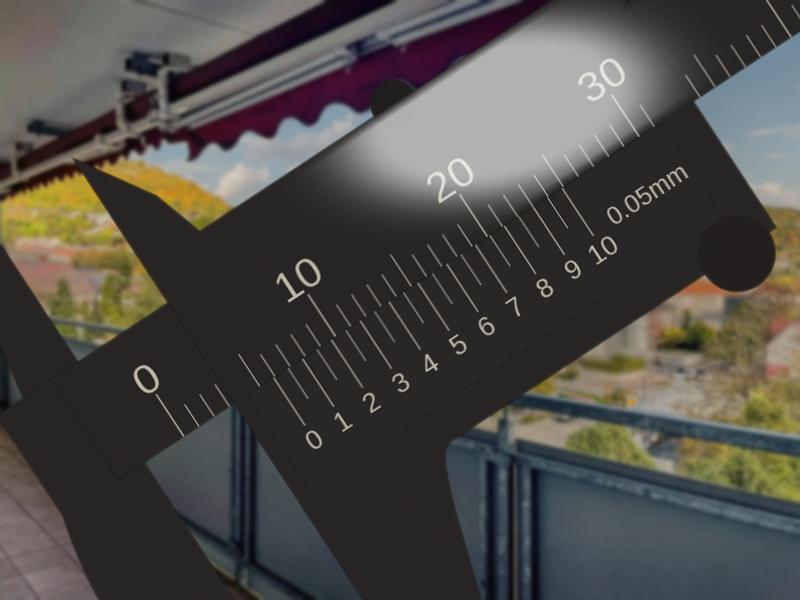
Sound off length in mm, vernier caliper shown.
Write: 5.9 mm
